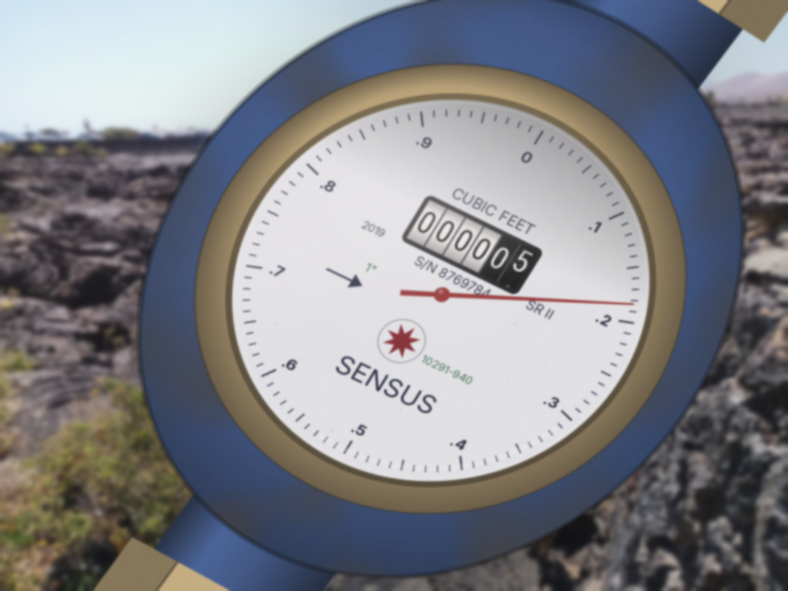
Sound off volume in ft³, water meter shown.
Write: 5.18 ft³
